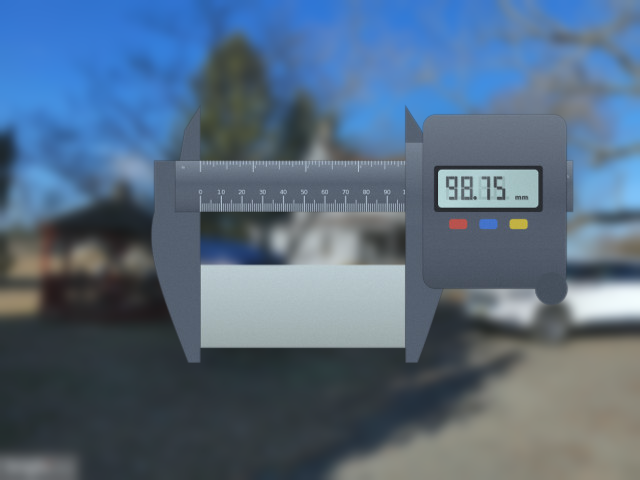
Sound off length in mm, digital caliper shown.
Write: 98.75 mm
